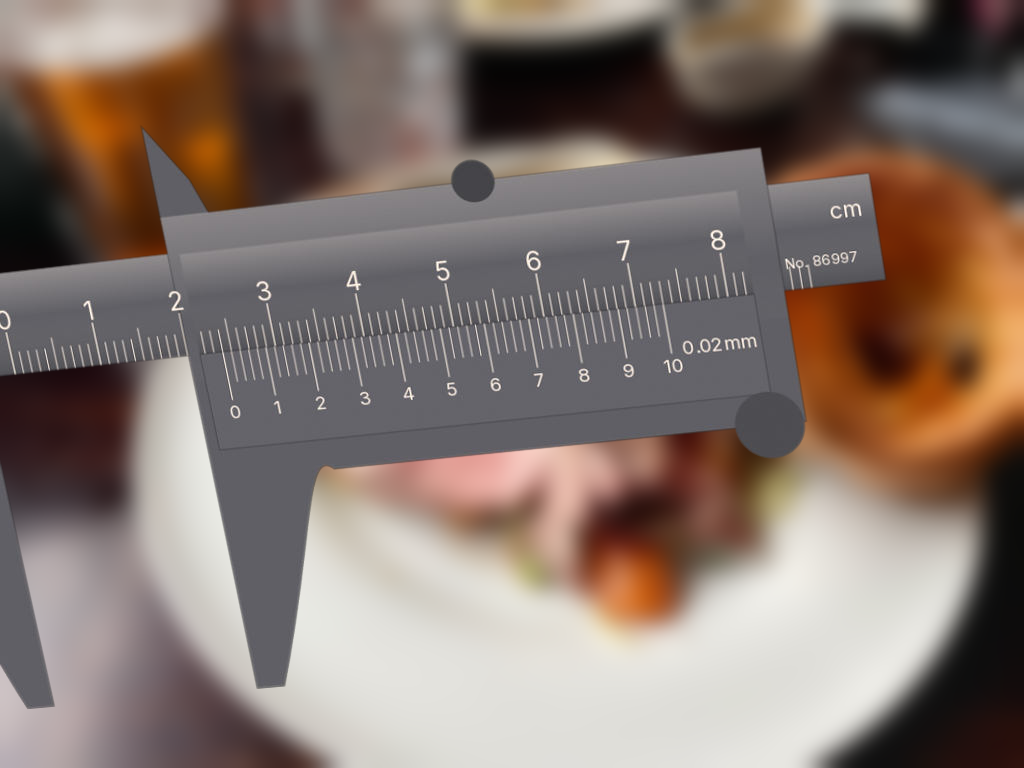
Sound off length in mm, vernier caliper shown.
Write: 24.0 mm
